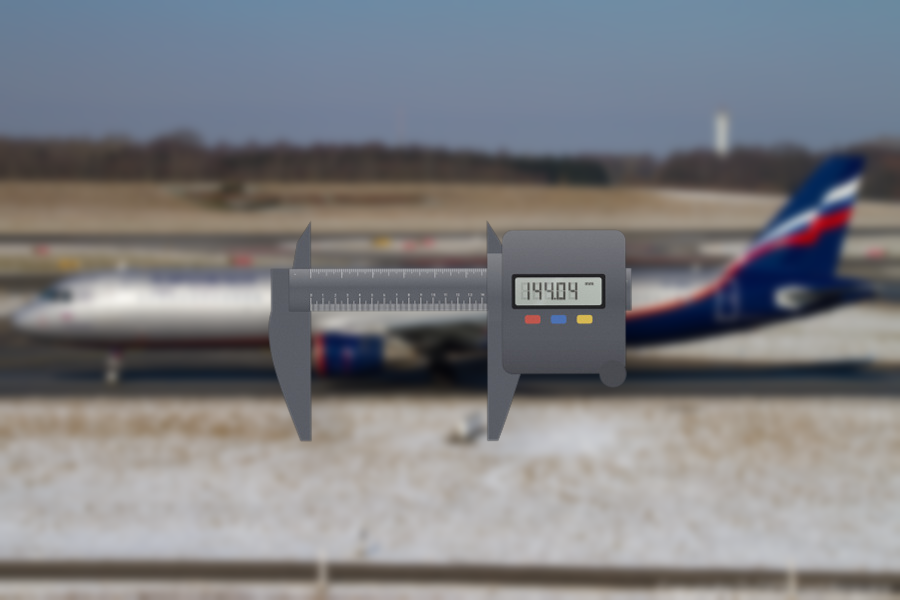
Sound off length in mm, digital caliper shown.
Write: 144.04 mm
